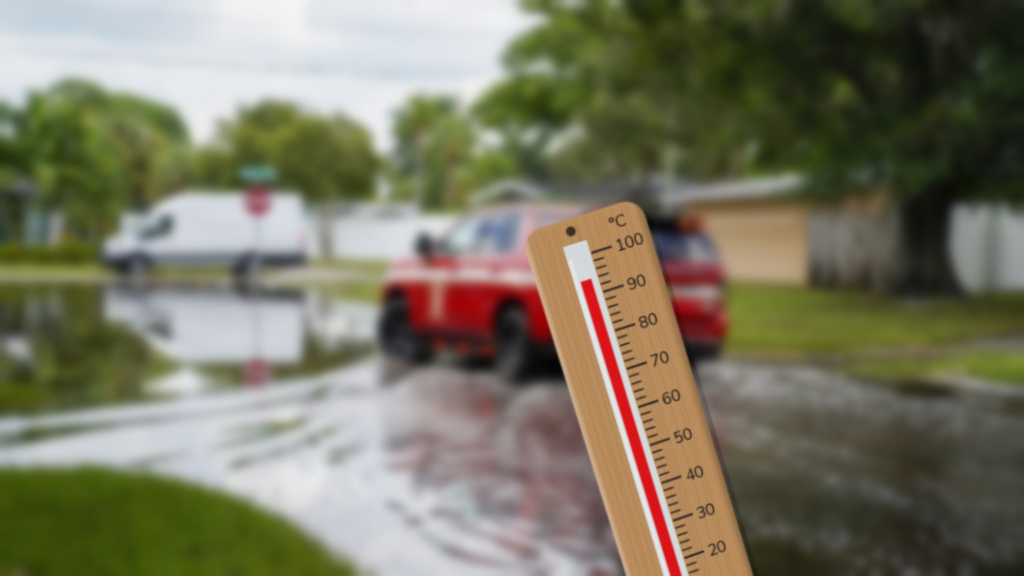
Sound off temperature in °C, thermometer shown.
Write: 94 °C
